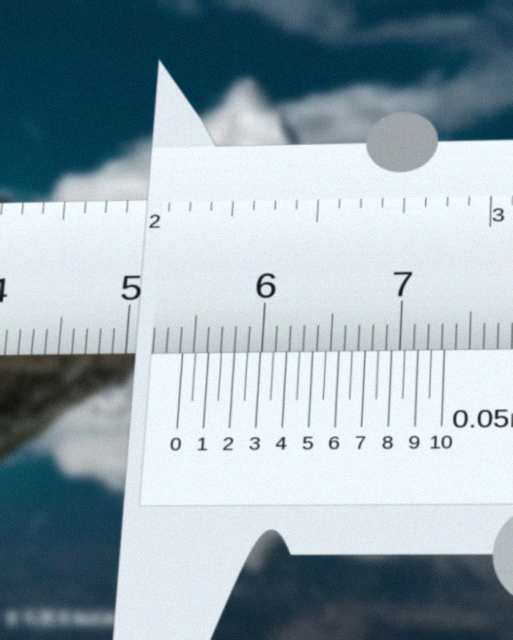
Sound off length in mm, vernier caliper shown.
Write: 54.2 mm
